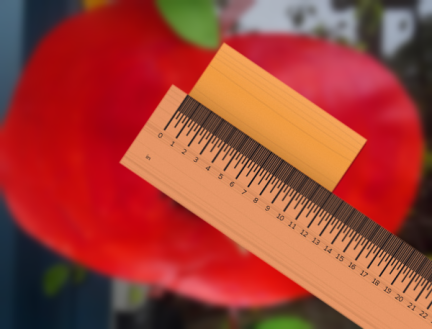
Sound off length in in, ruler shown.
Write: 12 in
